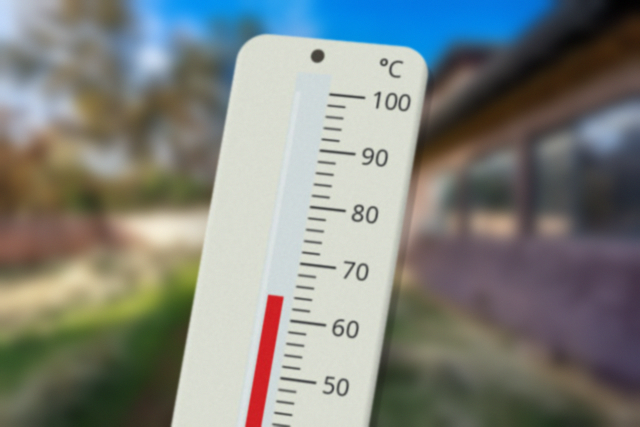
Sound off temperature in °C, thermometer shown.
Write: 64 °C
